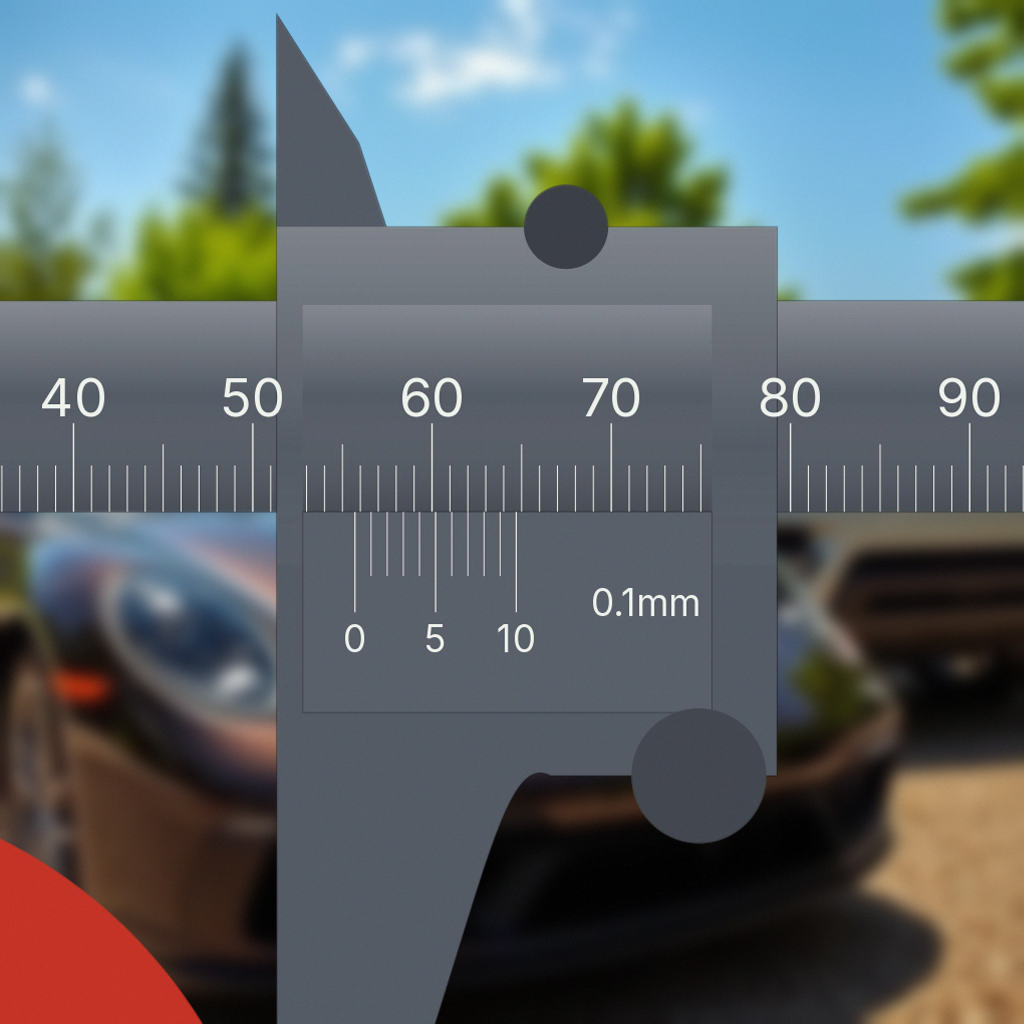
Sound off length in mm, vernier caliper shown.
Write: 55.7 mm
